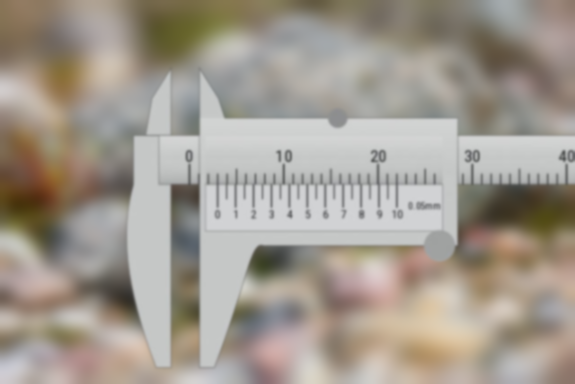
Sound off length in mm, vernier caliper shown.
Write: 3.0 mm
